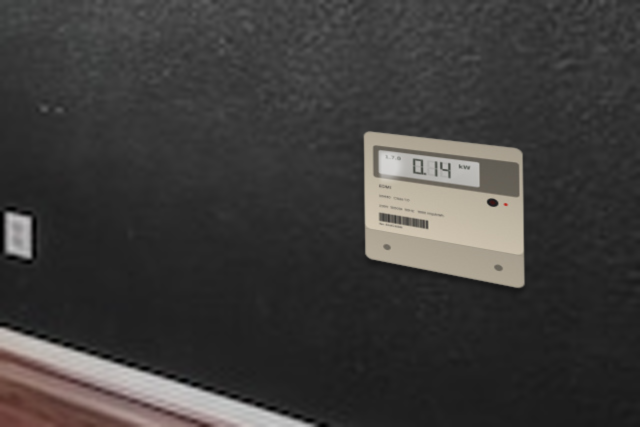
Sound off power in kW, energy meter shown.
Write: 0.14 kW
